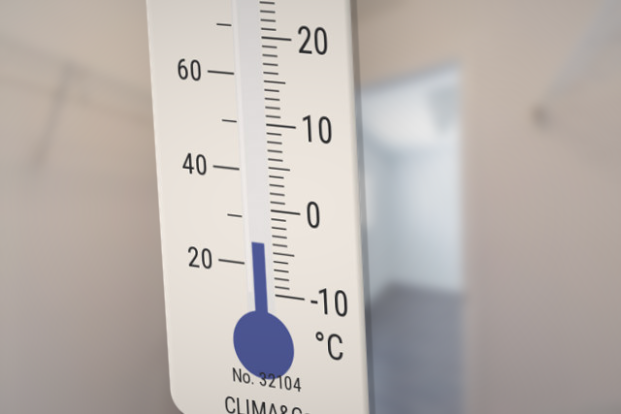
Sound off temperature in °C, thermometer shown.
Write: -4 °C
